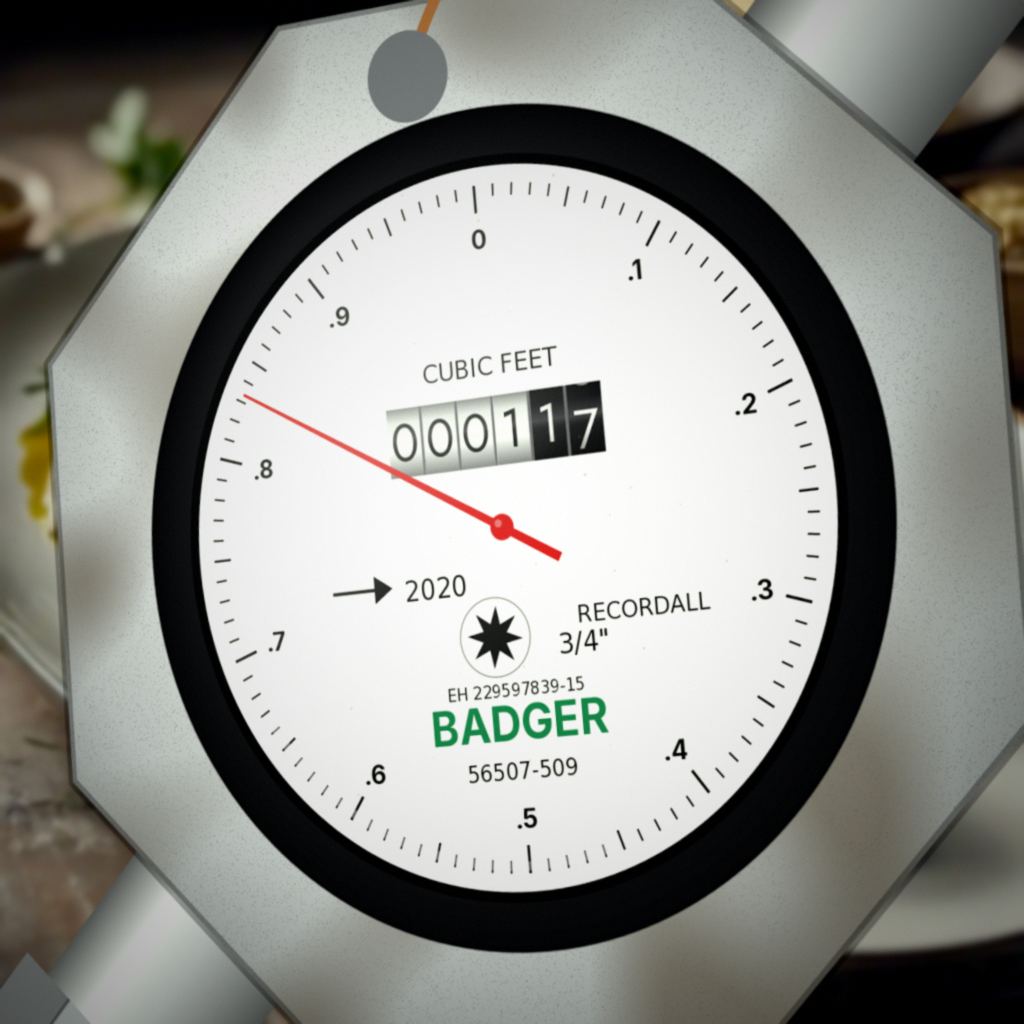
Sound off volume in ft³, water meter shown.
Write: 116.83 ft³
